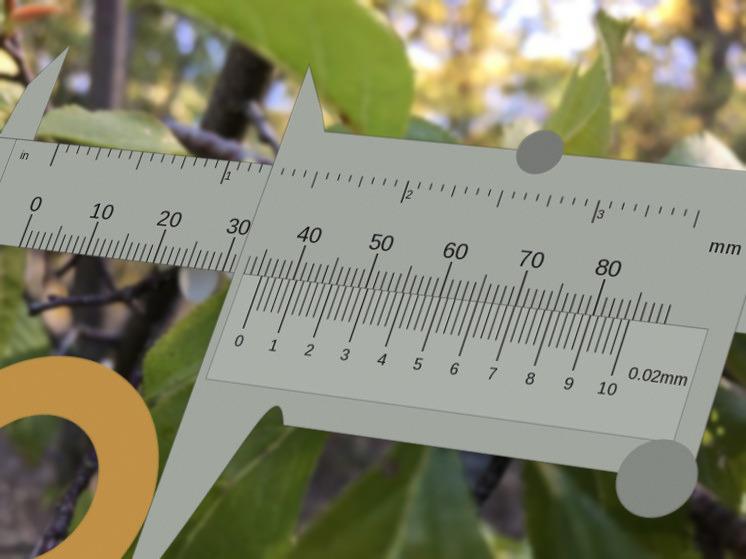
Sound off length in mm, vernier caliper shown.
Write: 35.6 mm
